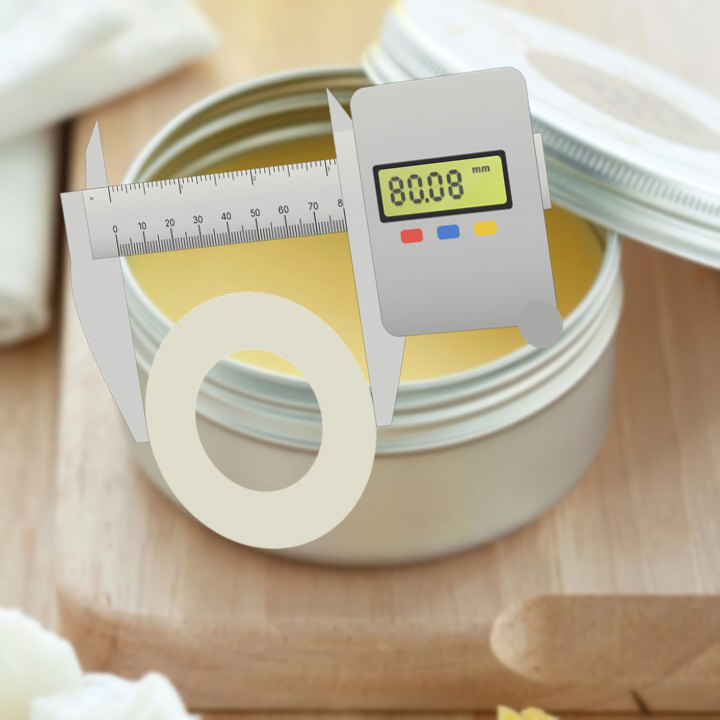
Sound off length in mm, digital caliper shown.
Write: 80.08 mm
